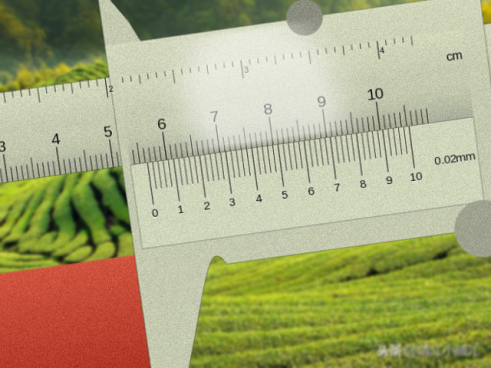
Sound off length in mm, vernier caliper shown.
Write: 56.4 mm
